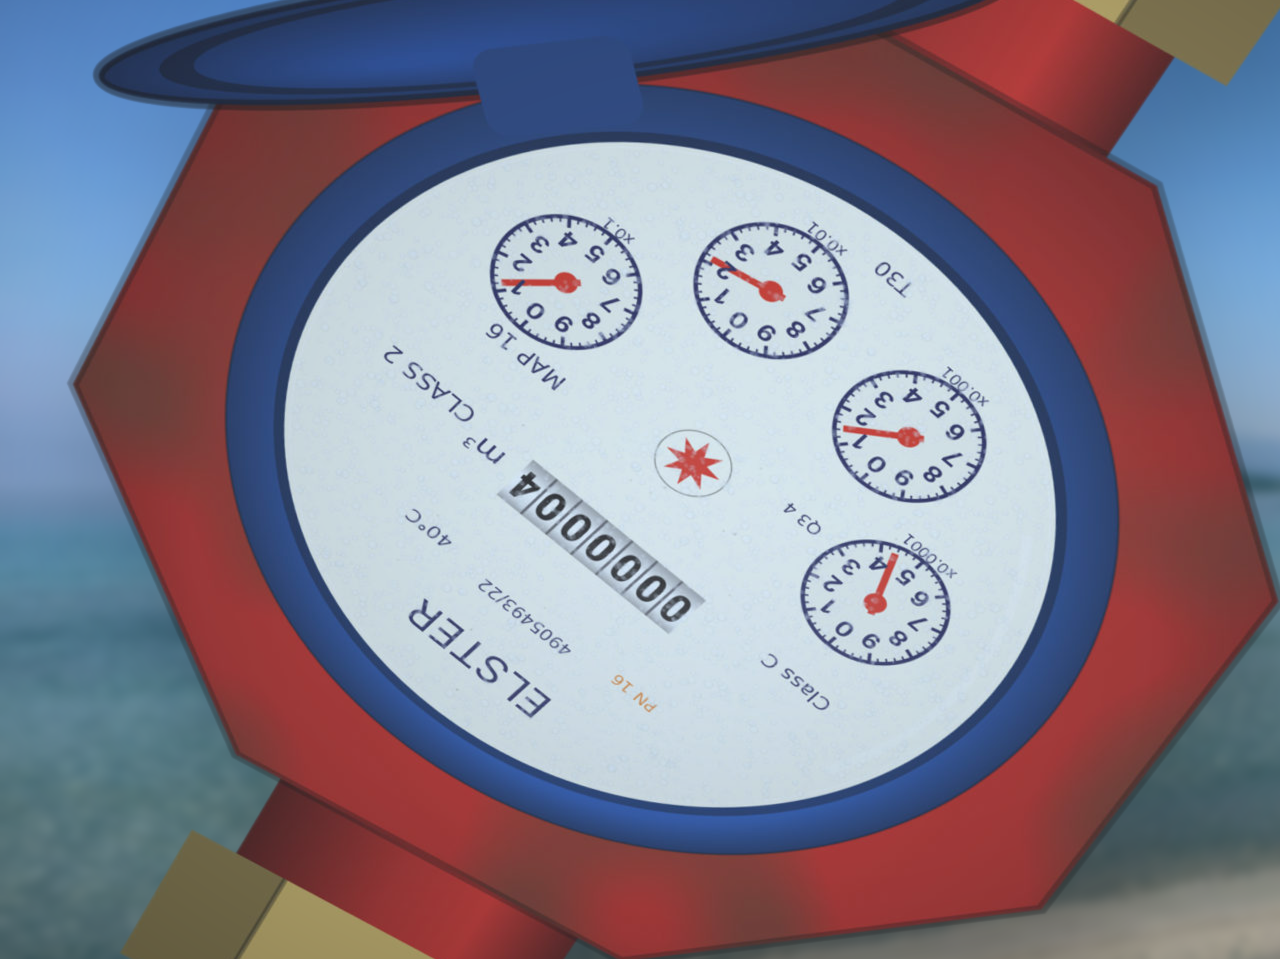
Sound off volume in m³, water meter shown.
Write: 4.1214 m³
